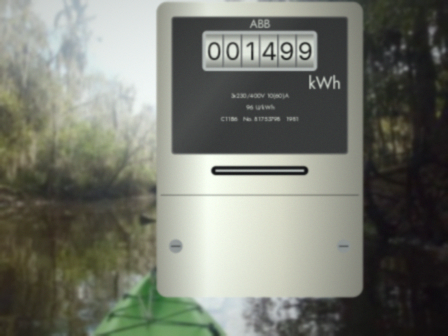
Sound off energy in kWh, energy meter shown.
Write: 1499 kWh
